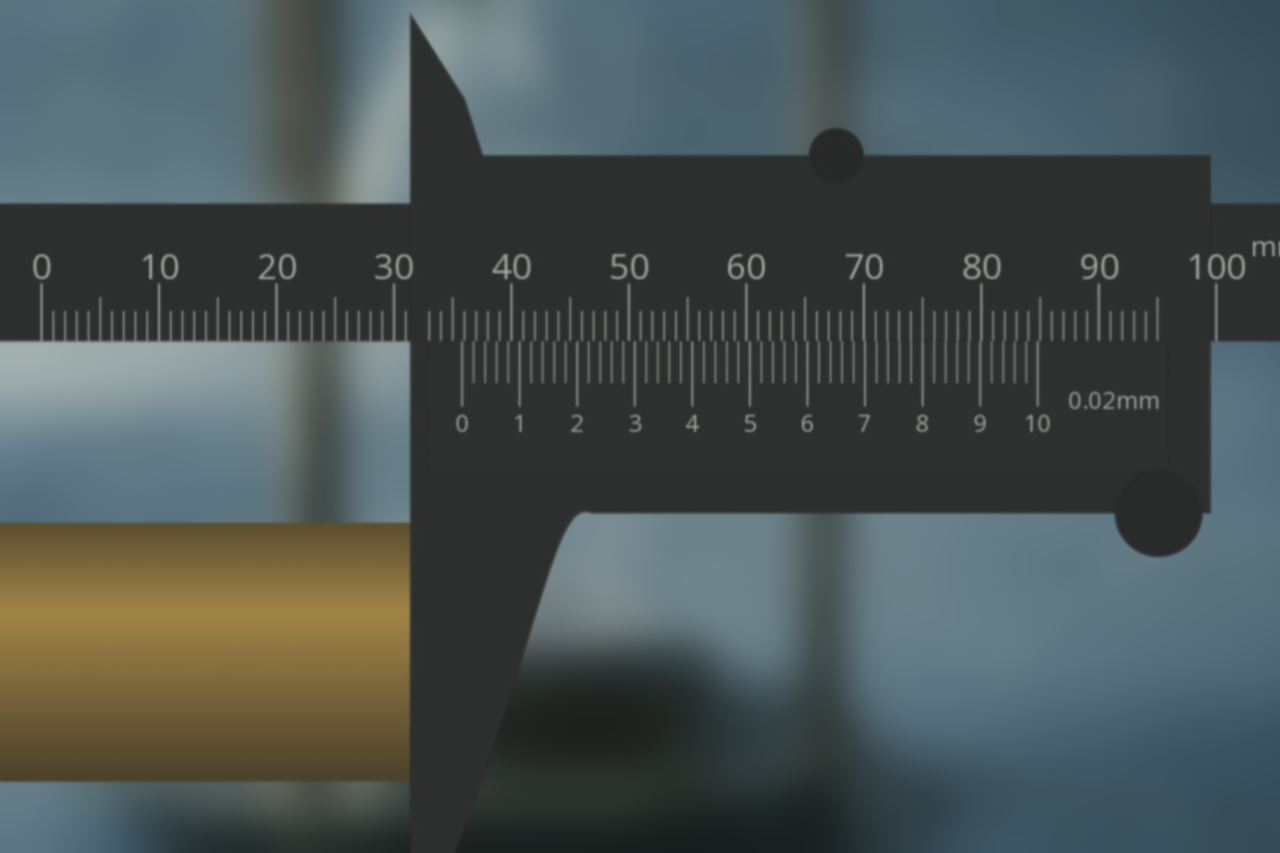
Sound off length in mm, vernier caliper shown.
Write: 35.8 mm
